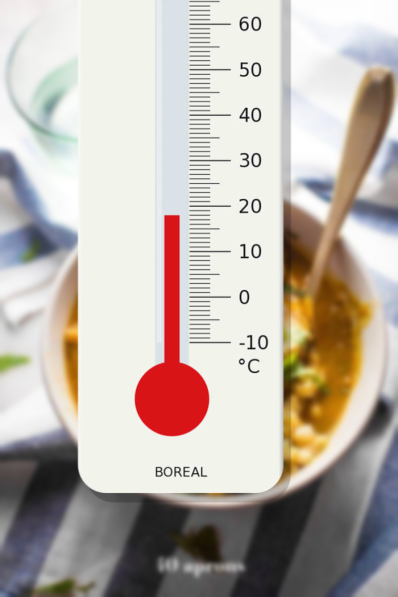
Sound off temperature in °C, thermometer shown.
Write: 18 °C
